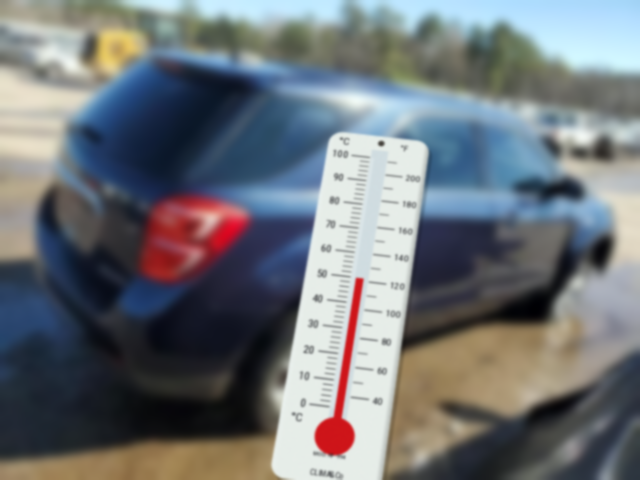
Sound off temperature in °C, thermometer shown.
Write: 50 °C
